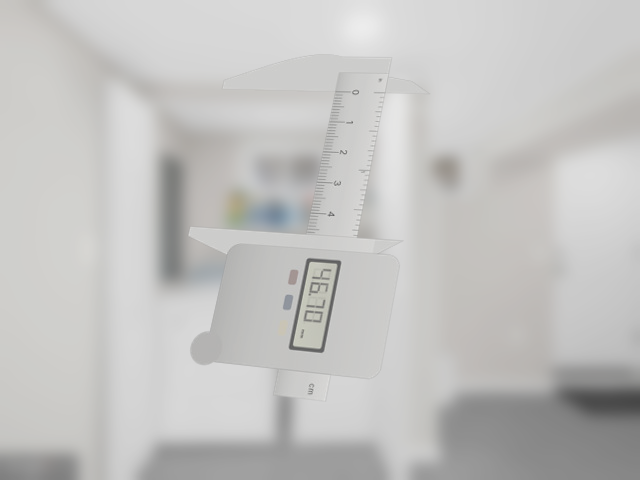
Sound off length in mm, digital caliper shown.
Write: 46.70 mm
